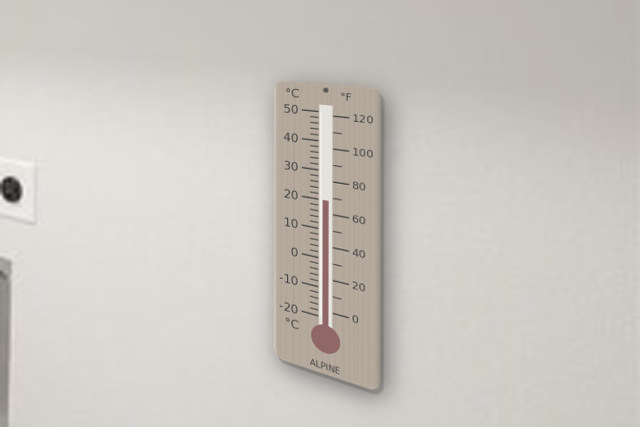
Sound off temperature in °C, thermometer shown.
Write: 20 °C
